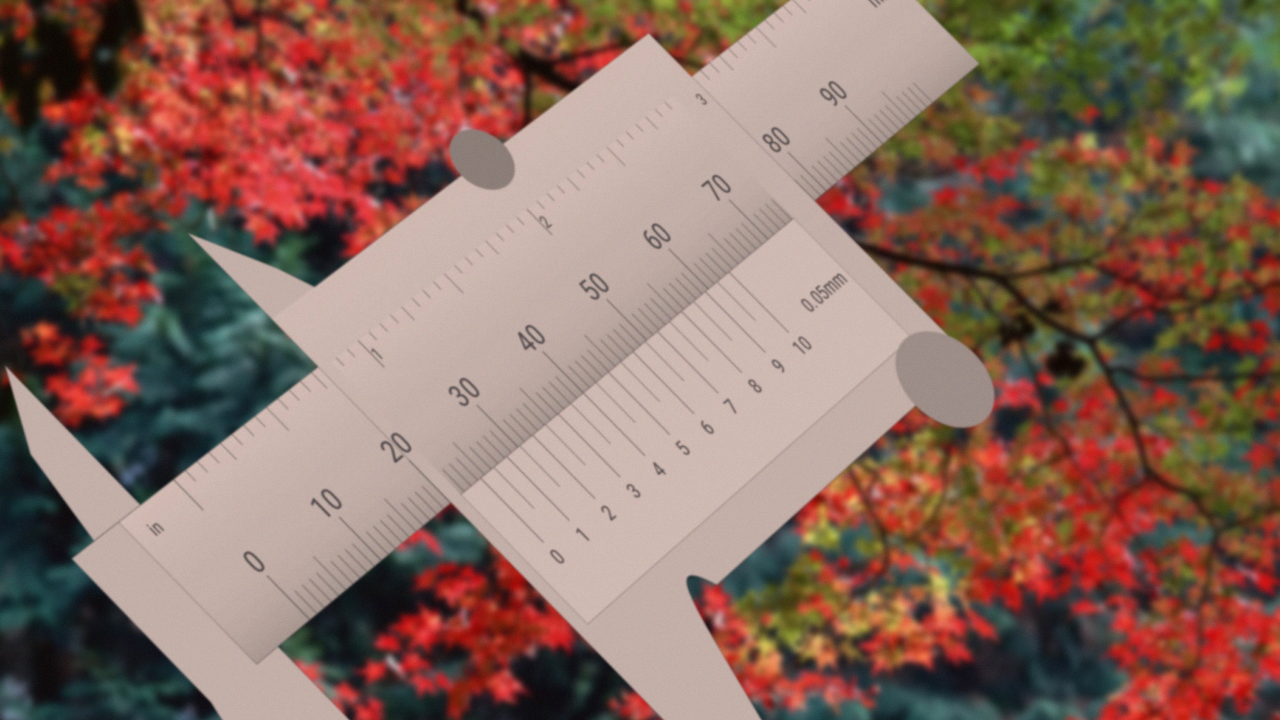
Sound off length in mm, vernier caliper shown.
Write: 24.4 mm
